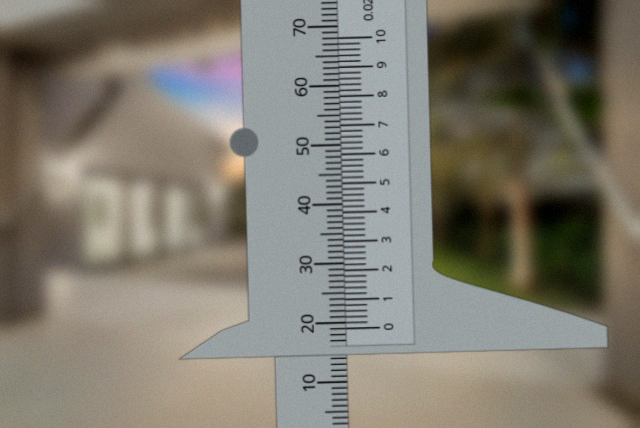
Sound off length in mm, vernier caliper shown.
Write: 19.0 mm
